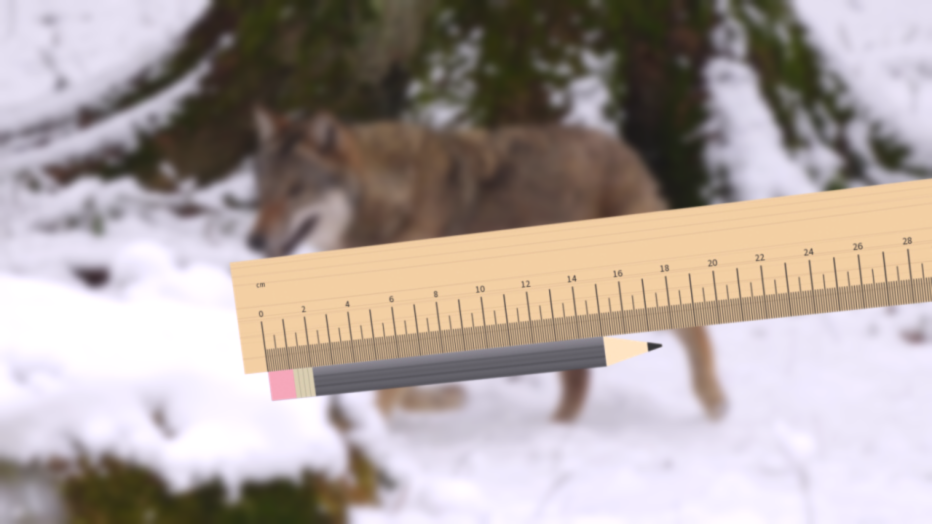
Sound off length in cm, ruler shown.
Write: 17.5 cm
